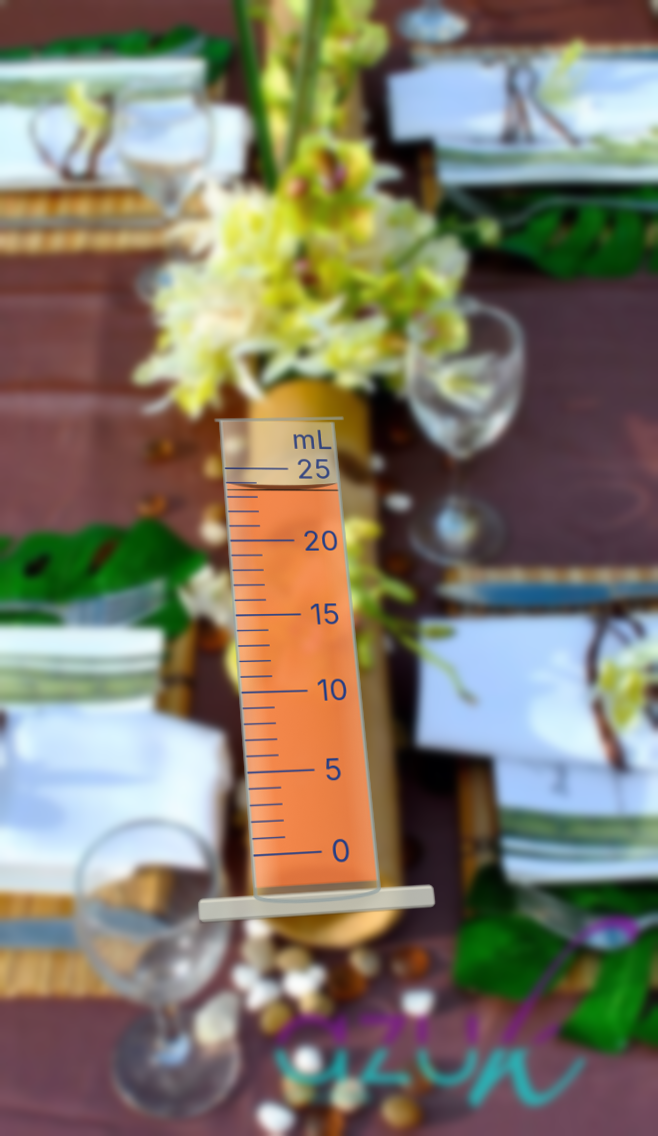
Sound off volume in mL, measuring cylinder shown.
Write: 23.5 mL
